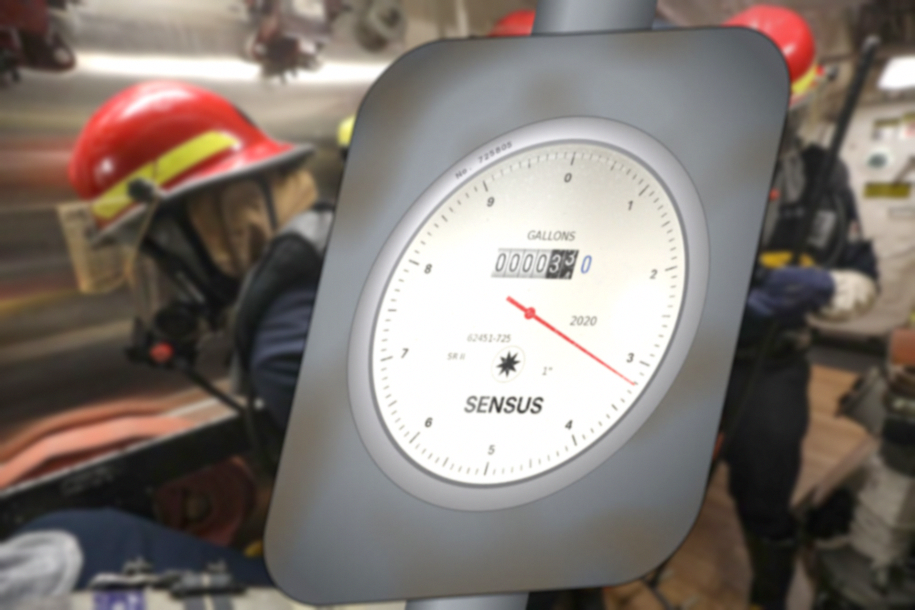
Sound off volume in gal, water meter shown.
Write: 333.2 gal
